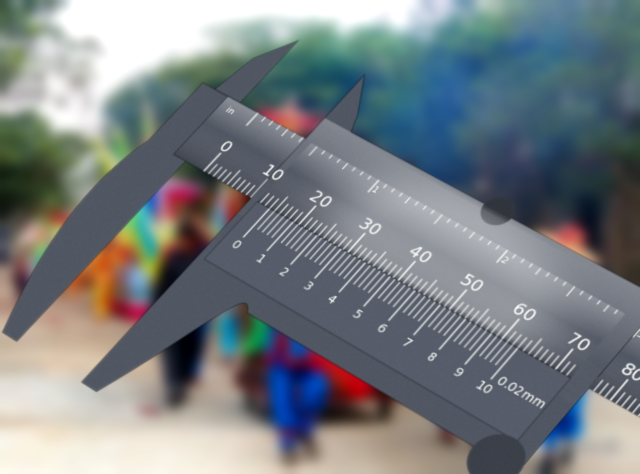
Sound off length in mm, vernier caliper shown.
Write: 14.0 mm
